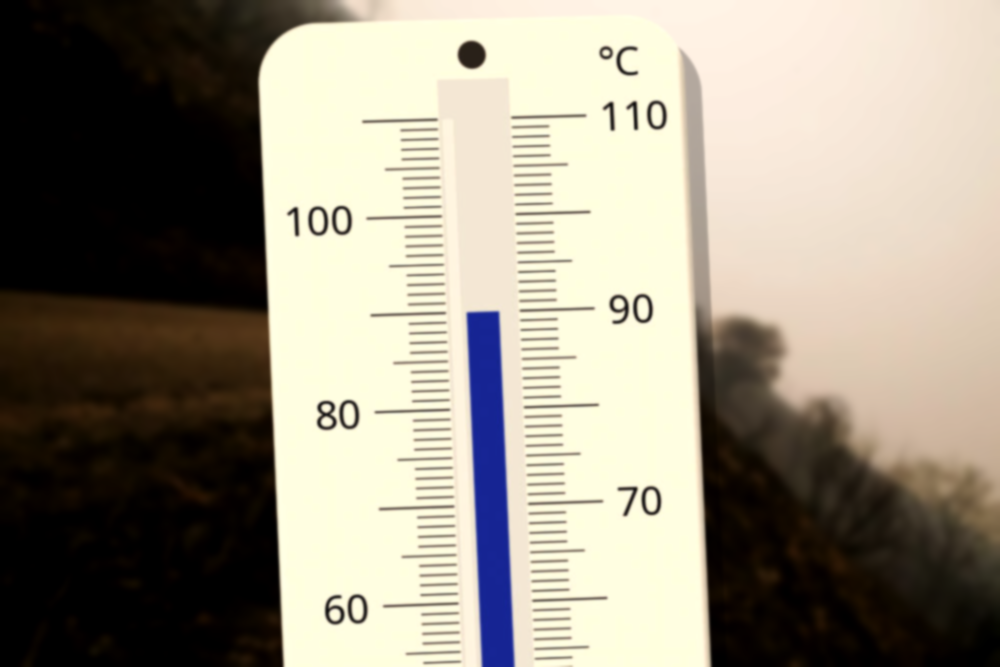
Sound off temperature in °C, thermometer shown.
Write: 90 °C
